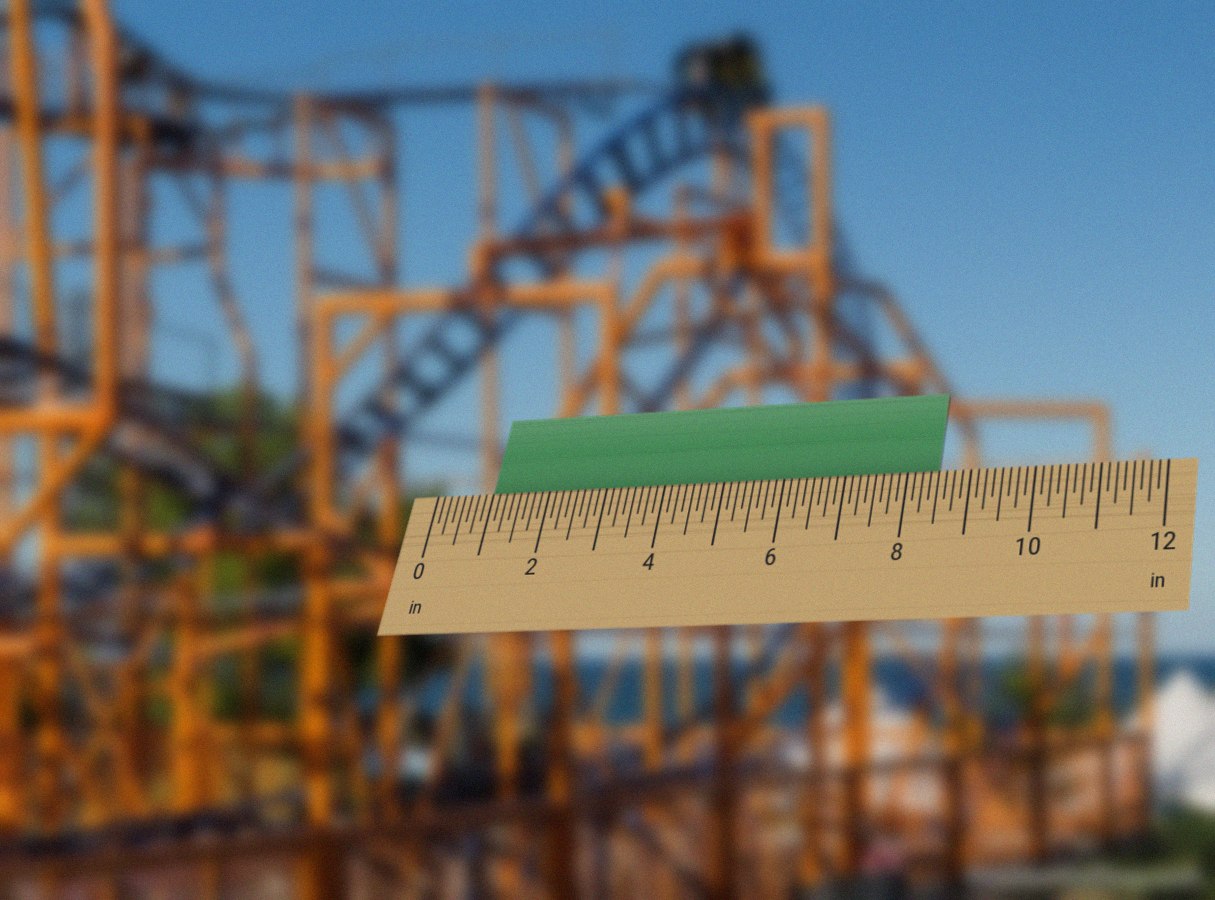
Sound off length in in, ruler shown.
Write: 7.5 in
